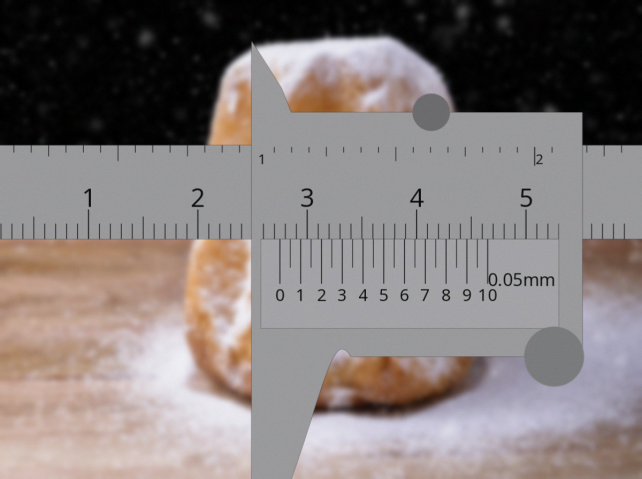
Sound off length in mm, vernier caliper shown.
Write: 27.5 mm
